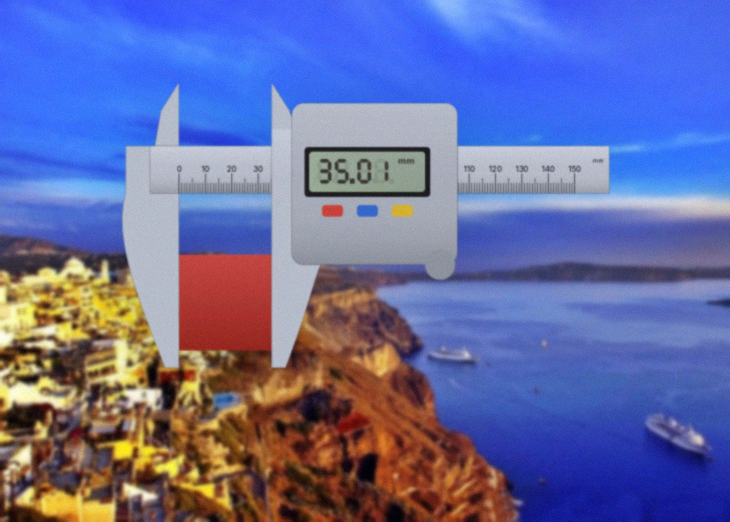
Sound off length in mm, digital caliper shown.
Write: 35.01 mm
